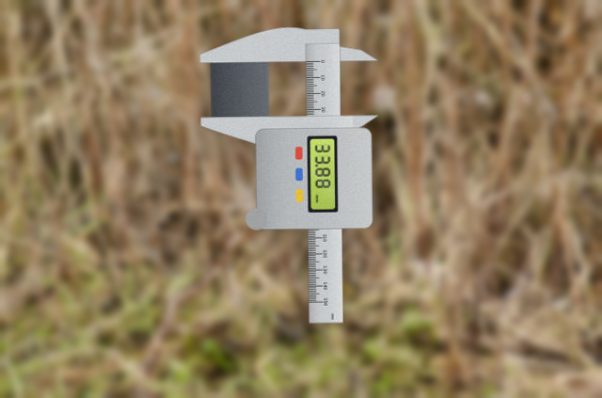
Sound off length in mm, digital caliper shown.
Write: 33.88 mm
